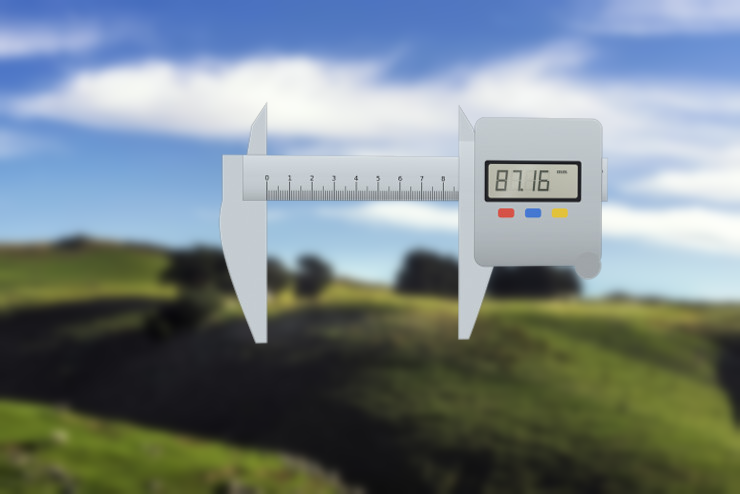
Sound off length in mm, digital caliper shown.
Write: 87.16 mm
